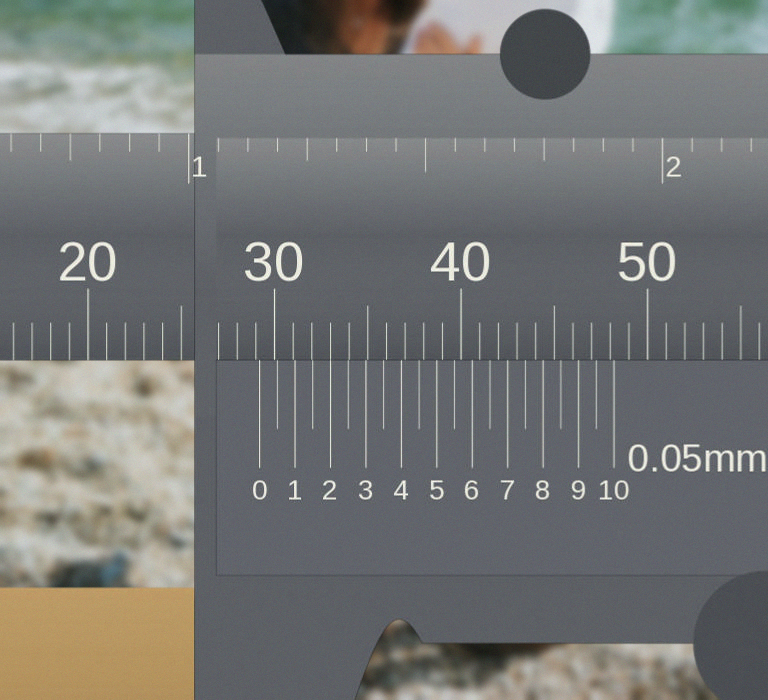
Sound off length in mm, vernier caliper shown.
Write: 29.2 mm
